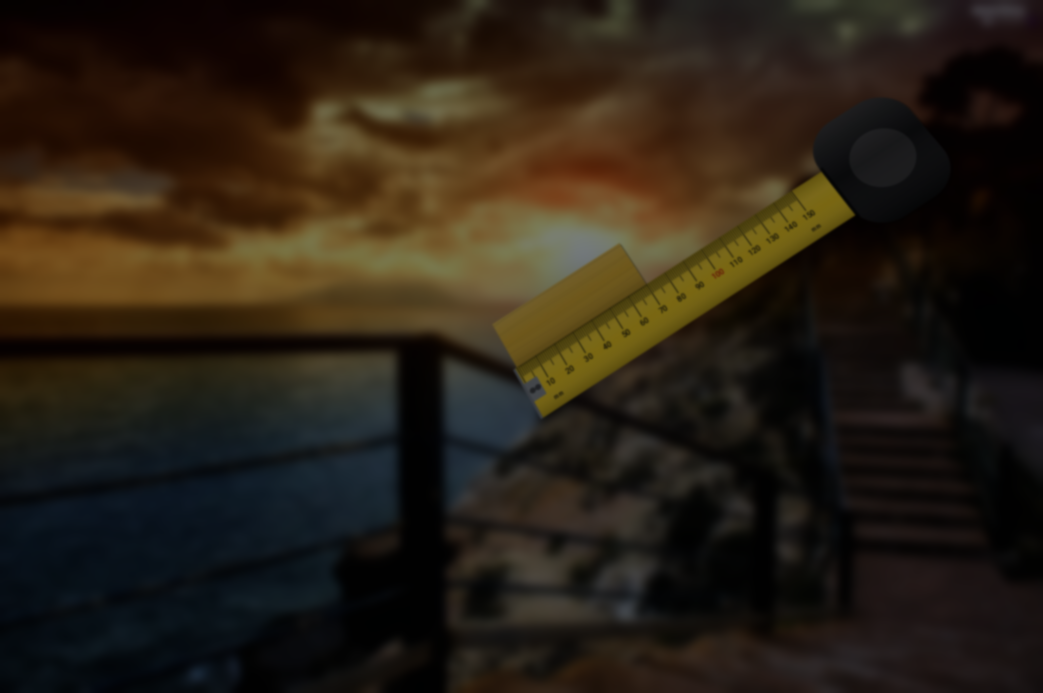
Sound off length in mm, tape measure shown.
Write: 70 mm
